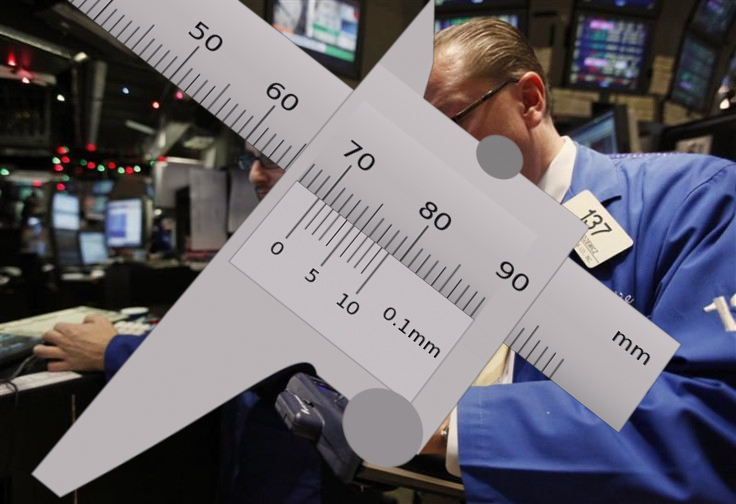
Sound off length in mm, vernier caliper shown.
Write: 69.6 mm
